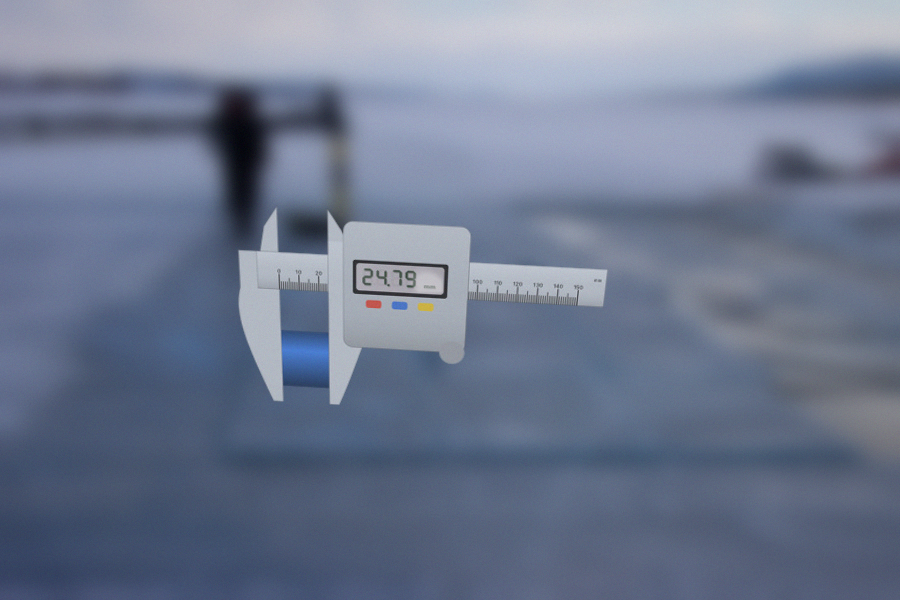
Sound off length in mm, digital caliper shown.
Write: 24.79 mm
